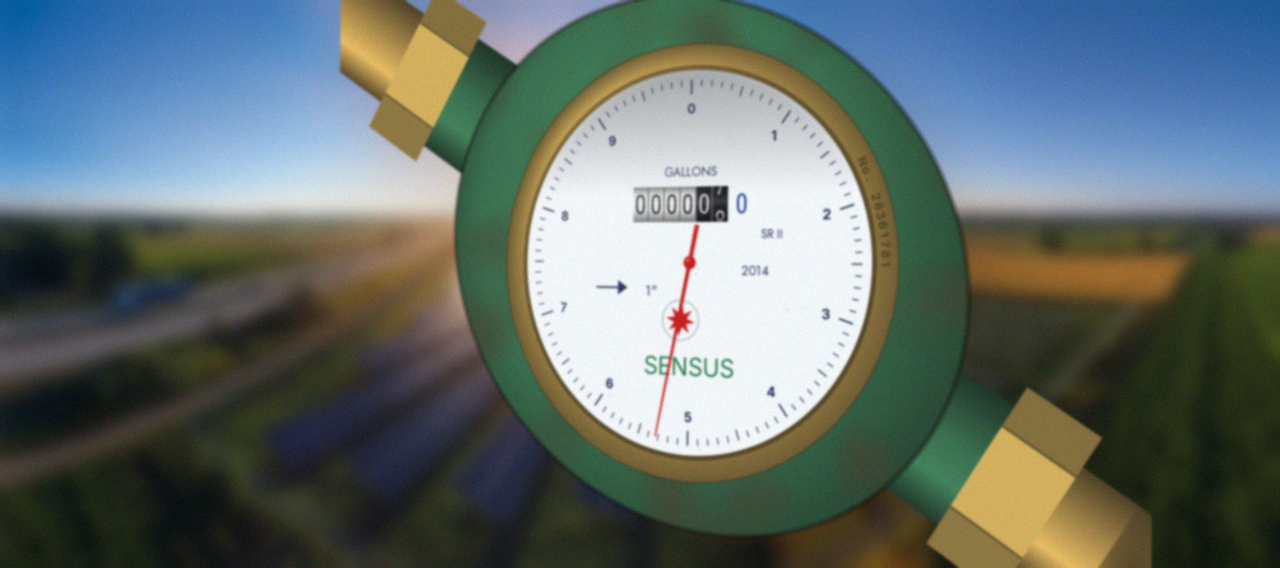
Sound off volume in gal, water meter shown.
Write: 75.3 gal
